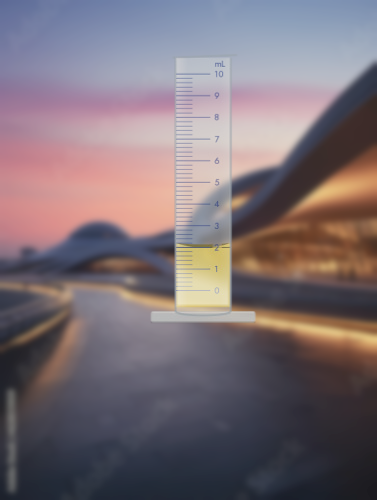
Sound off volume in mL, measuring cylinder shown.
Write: 2 mL
